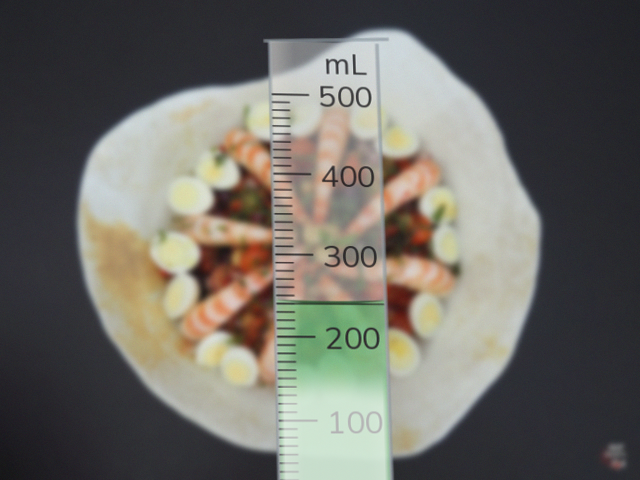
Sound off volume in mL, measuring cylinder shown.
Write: 240 mL
